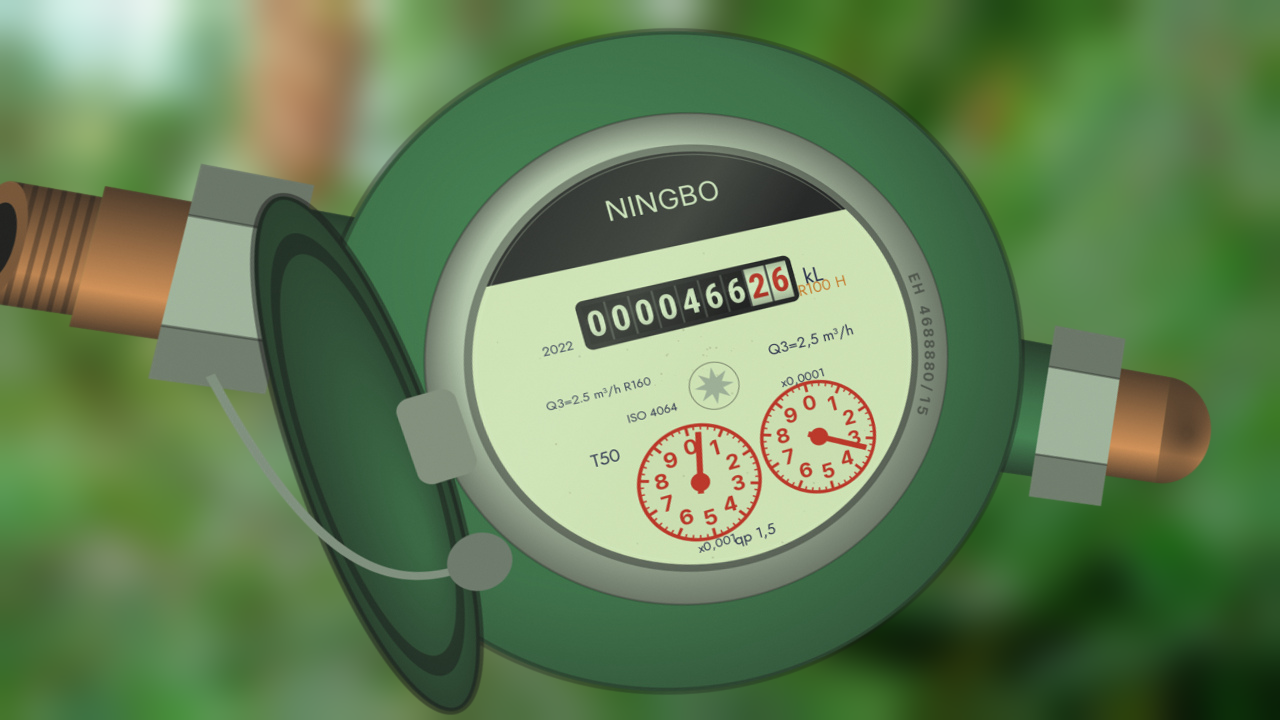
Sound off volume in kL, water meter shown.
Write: 466.2603 kL
